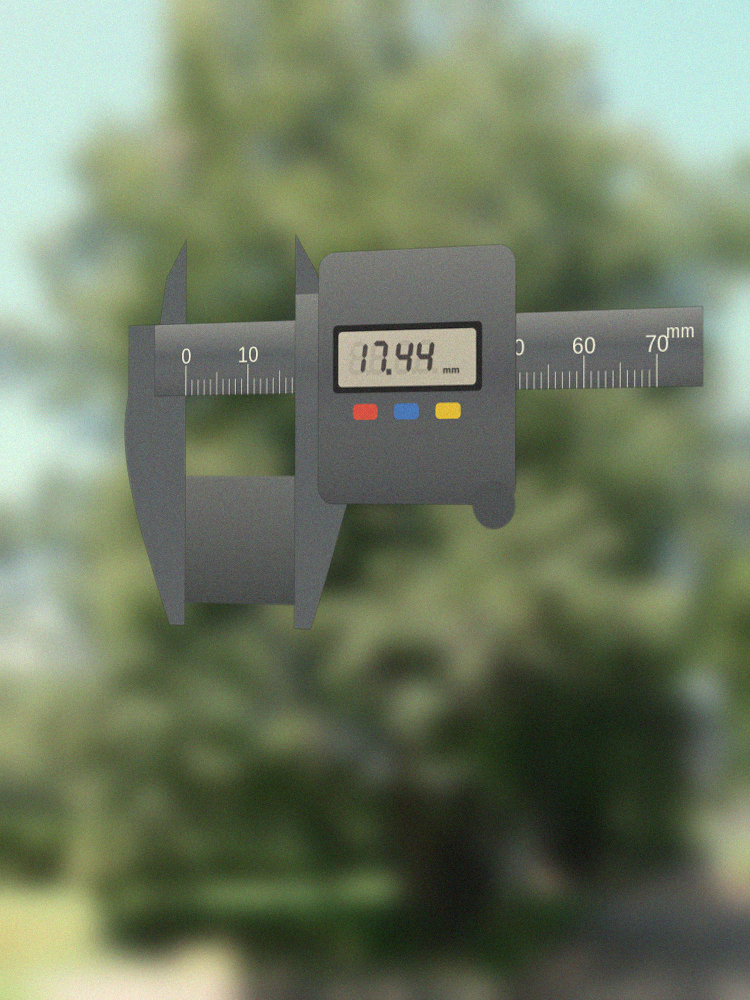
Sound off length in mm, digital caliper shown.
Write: 17.44 mm
